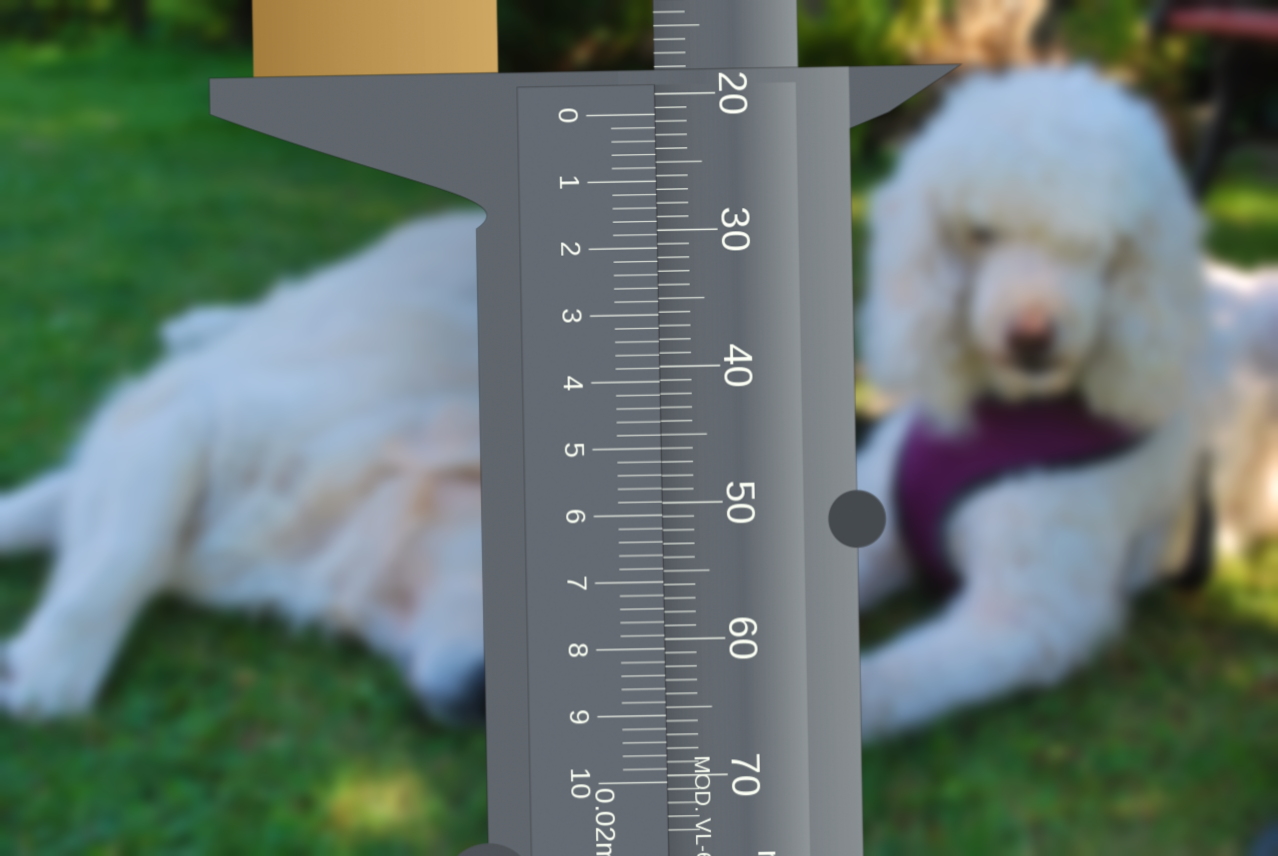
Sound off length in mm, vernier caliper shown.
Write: 21.5 mm
